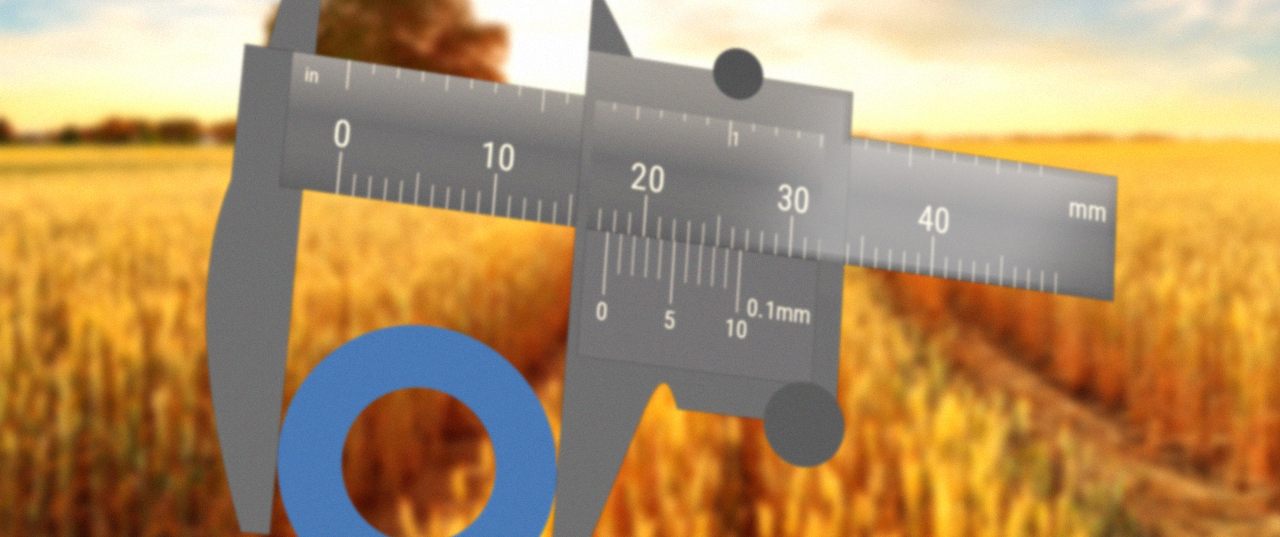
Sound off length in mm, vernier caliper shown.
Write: 17.6 mm
